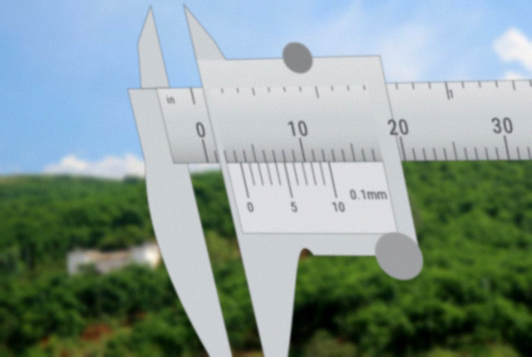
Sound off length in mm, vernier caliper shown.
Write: 3.4 mm
